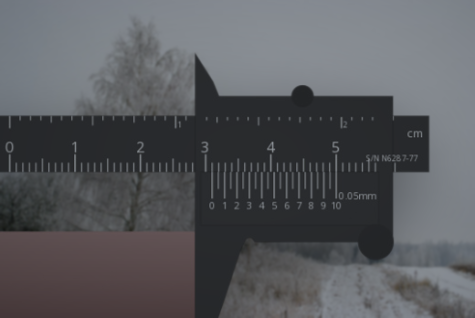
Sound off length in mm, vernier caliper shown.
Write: 31.0 mm
